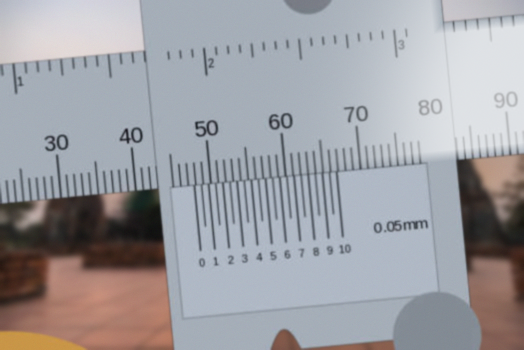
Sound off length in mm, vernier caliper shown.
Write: 47.8 mm
